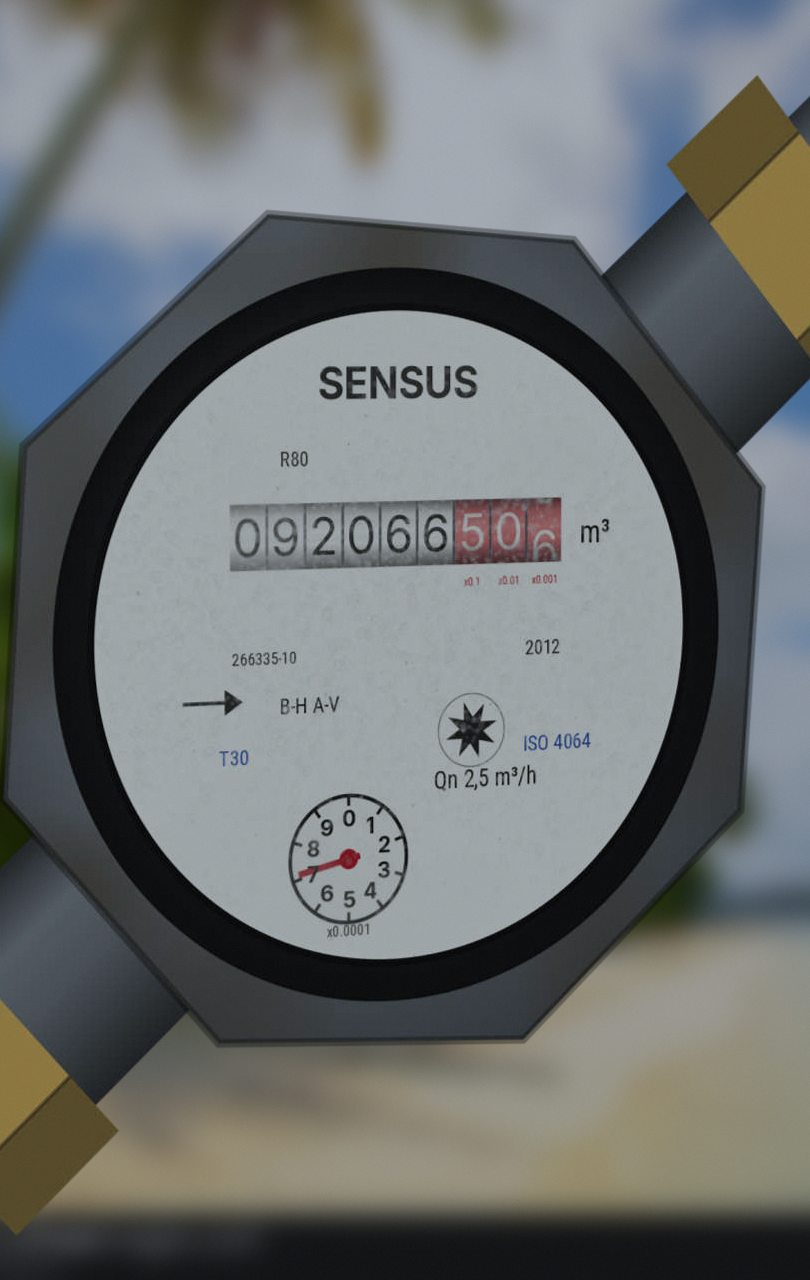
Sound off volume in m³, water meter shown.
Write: 92066.5057 m³
